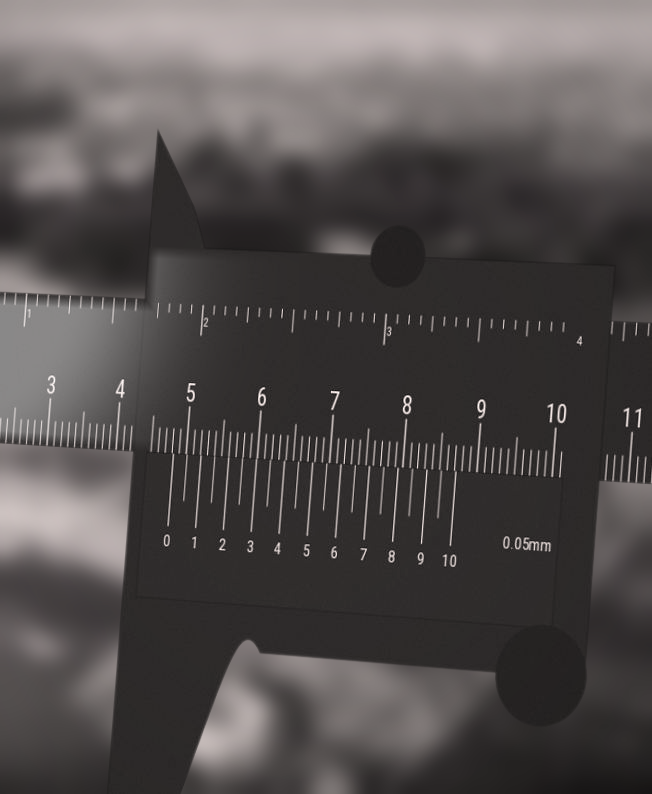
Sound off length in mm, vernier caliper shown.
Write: 48.2 mm
